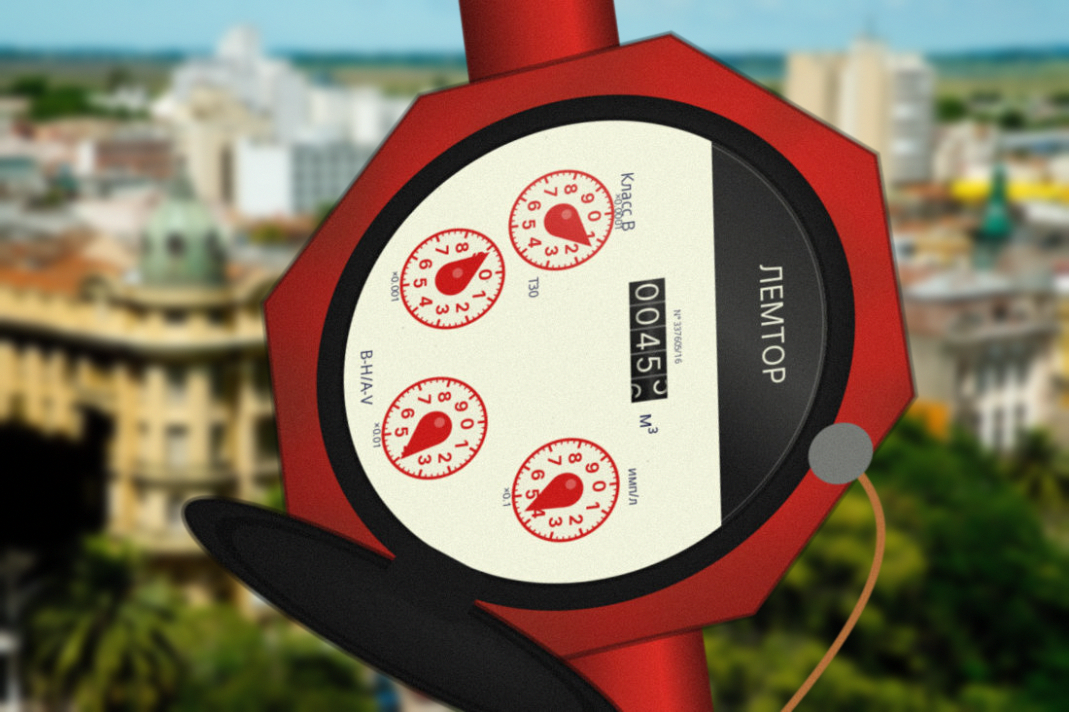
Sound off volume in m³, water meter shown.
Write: 455.4391 m³
